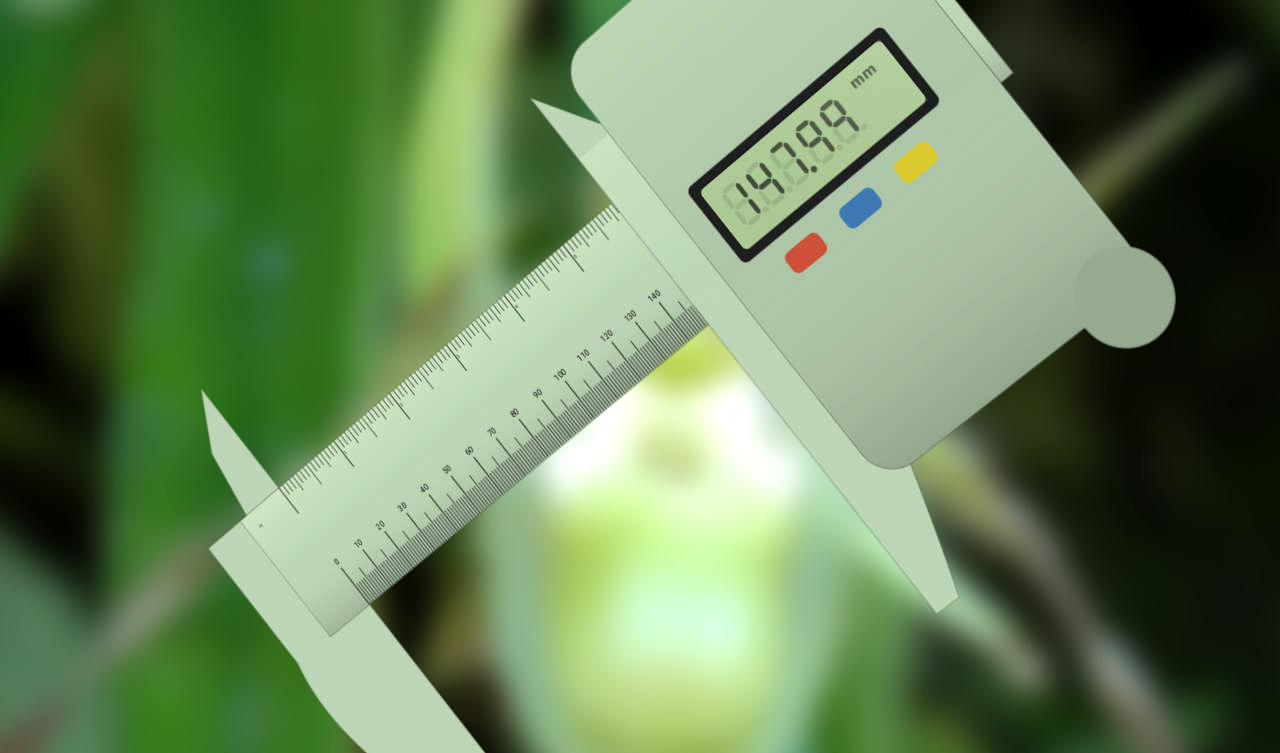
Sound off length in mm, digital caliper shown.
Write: 147.99 mm
